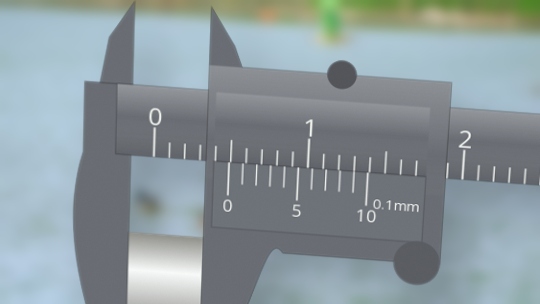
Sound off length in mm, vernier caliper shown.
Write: 4.9 mm
